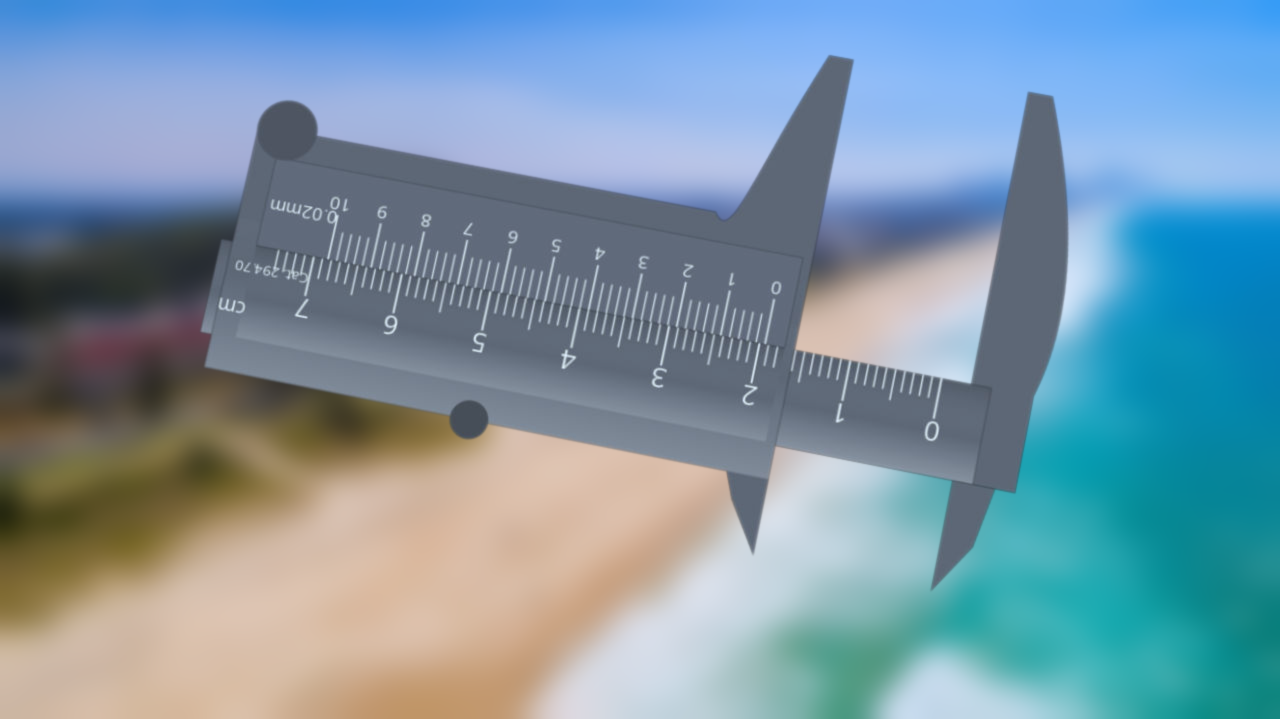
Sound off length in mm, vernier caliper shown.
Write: 19.4 mm
